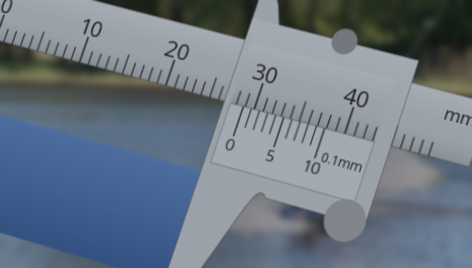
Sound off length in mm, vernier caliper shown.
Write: 28.8 mm
